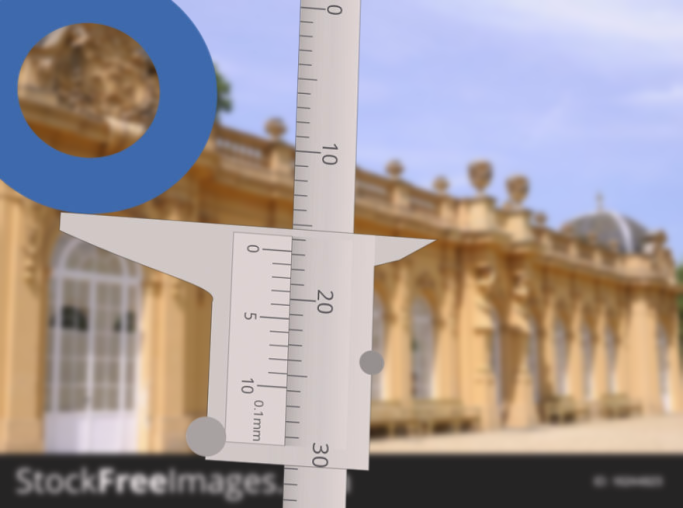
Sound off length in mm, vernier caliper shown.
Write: 16.8 mm
